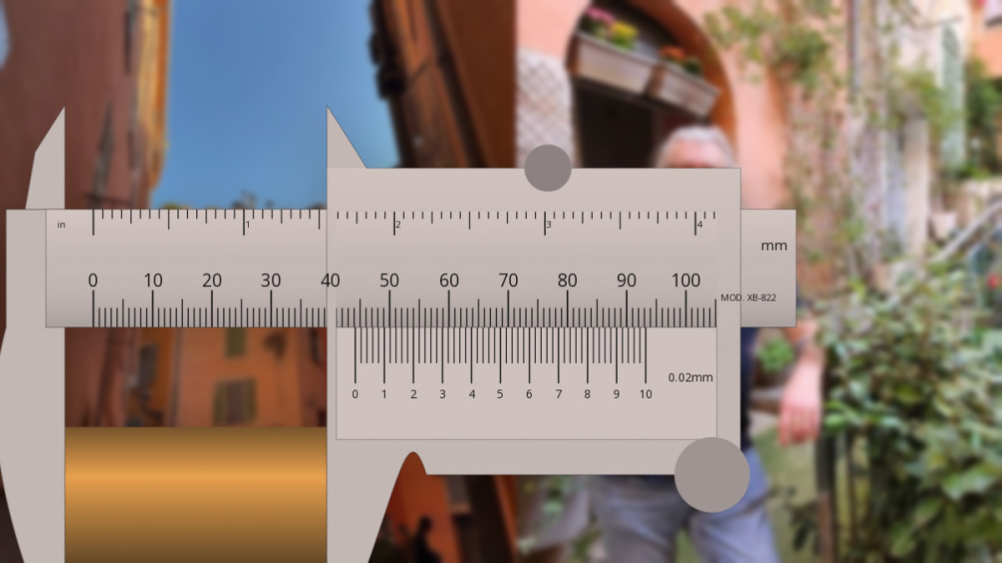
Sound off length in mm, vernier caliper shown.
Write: 44.2 mm
